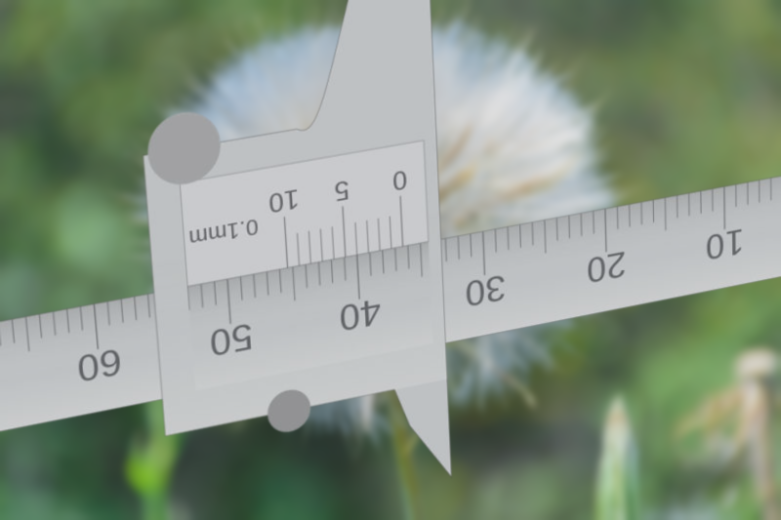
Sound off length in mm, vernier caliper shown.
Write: 36.4 mm
